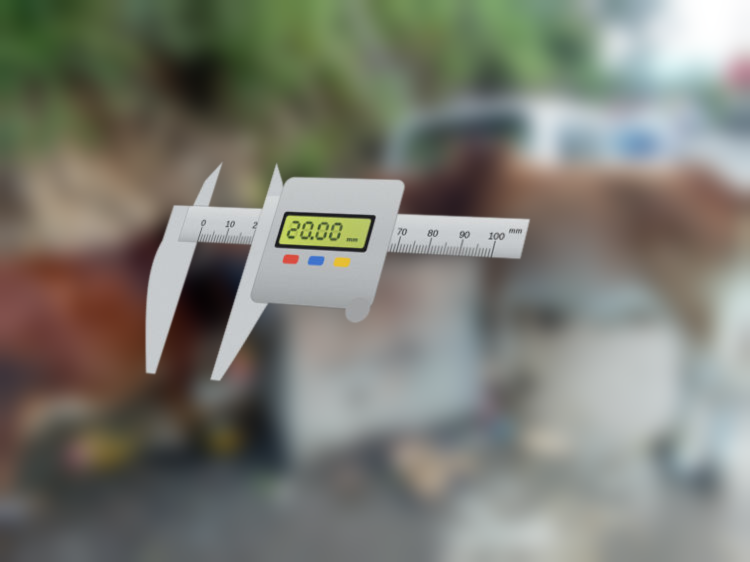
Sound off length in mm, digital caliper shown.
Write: 20.00 mm
